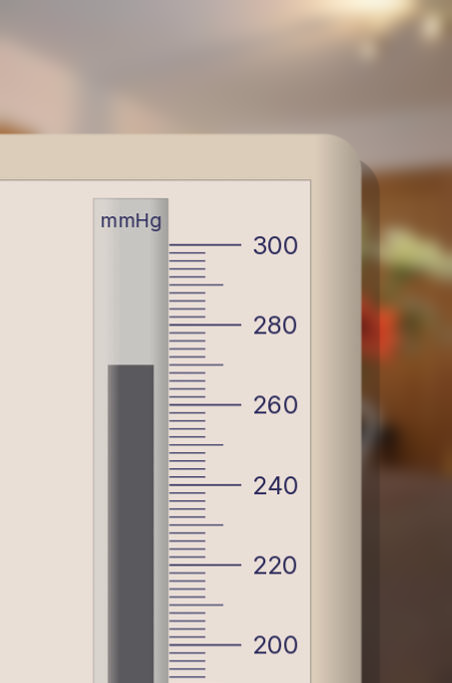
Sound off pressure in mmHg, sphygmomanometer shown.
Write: 270 mmHg
